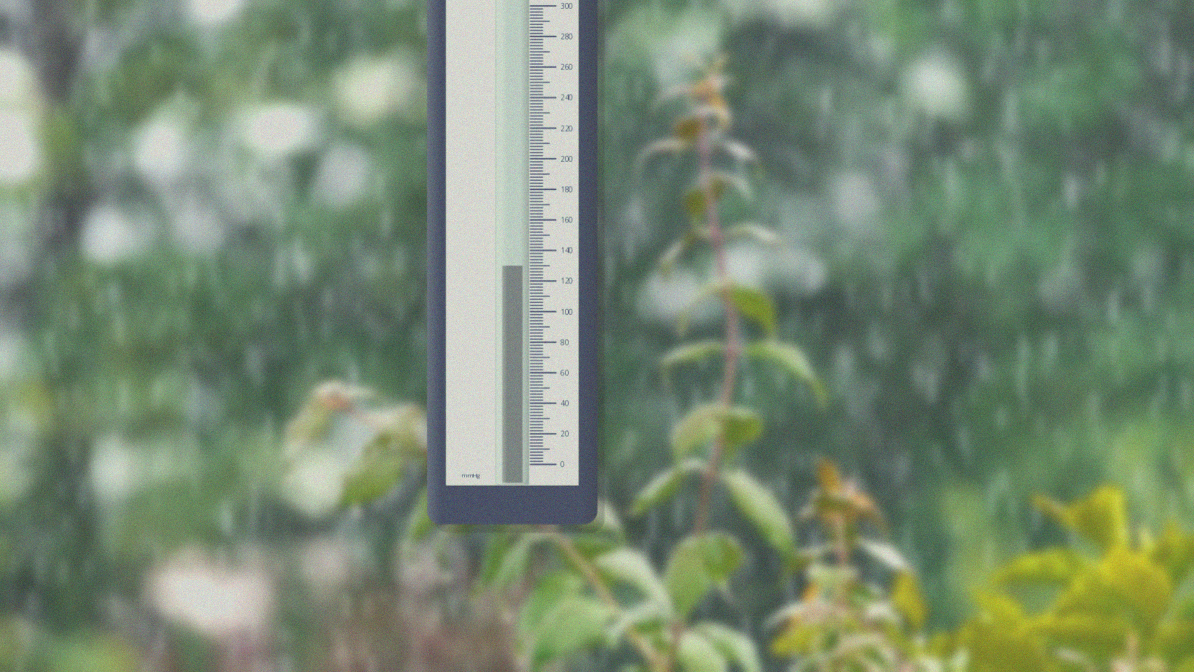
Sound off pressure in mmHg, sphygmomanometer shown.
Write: 130 mmHg
